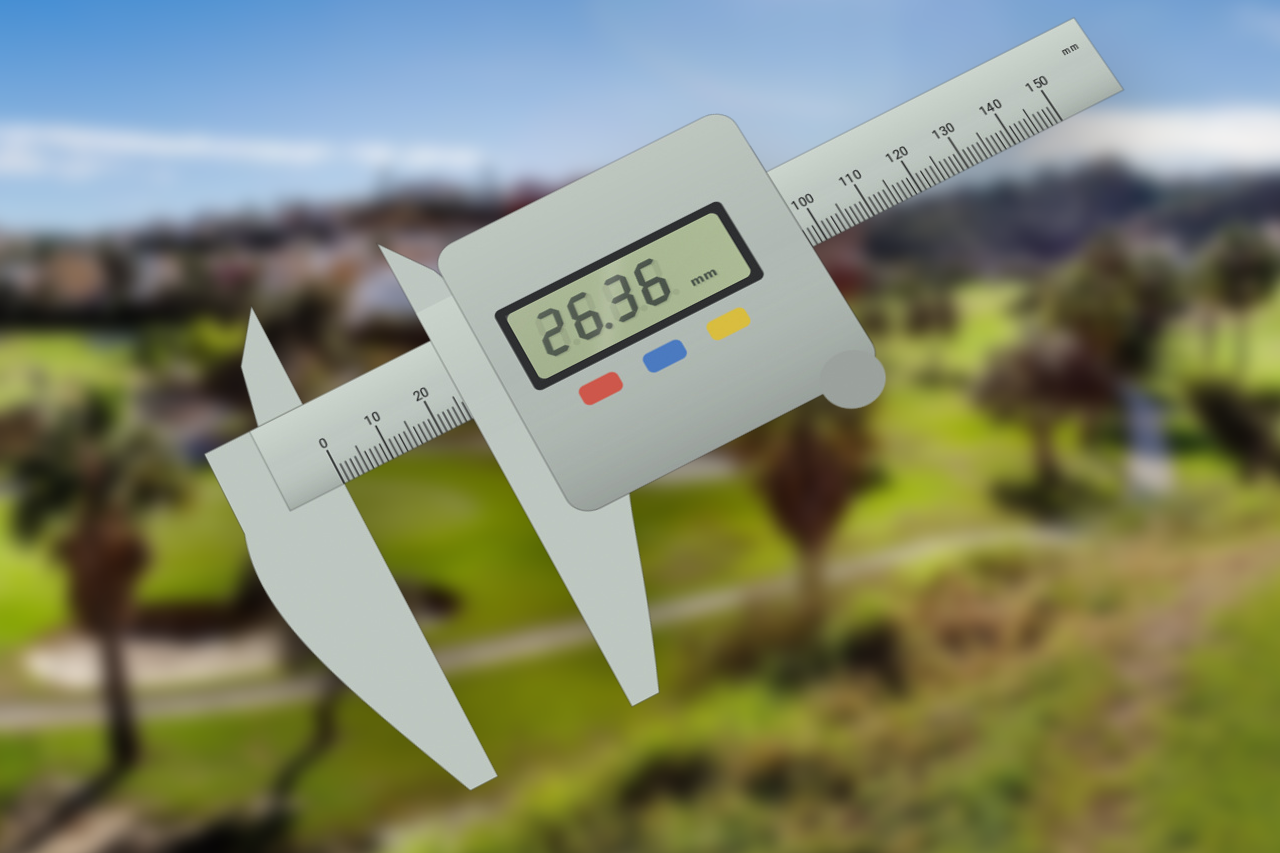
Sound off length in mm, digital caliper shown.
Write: 26.36 mm
